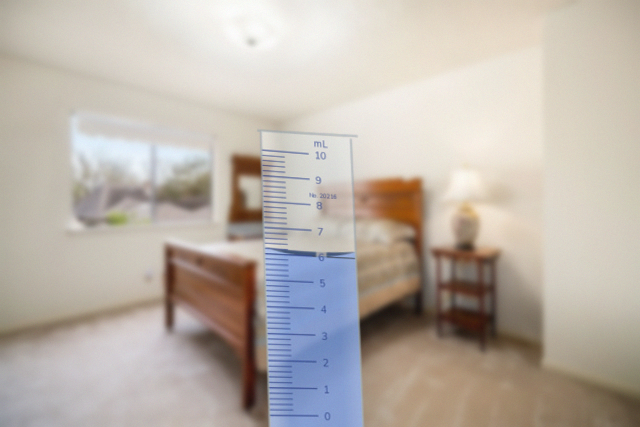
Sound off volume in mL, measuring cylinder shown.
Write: 6 mL
